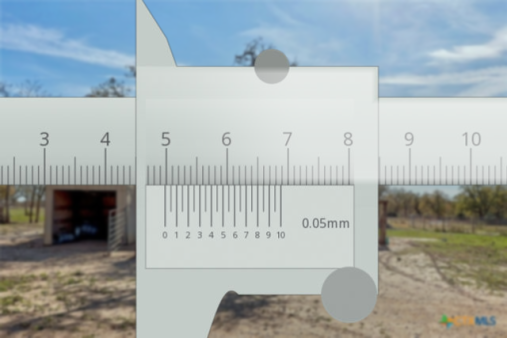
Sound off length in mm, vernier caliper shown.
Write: 49.8 mm
